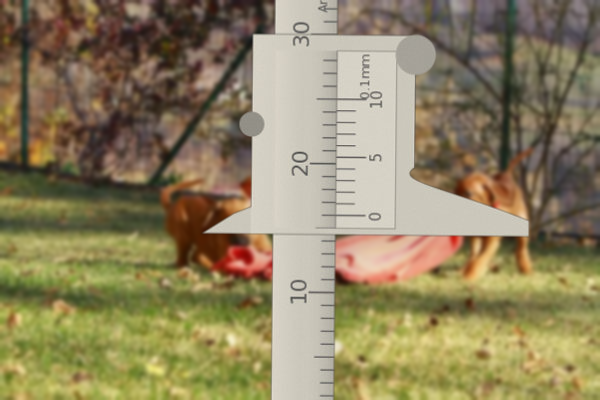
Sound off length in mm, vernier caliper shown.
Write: 16.0 mm
